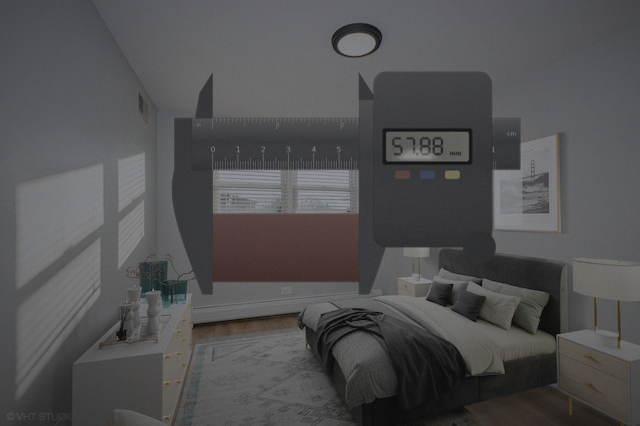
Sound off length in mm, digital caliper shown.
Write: 57.88 mm
